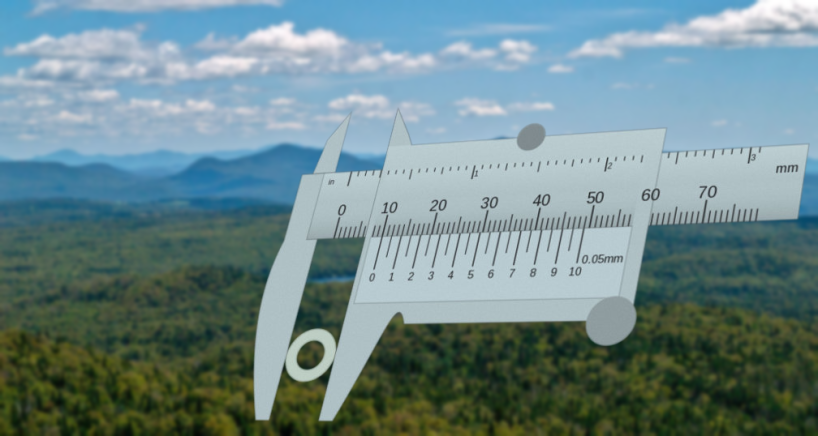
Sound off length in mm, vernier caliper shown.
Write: 10.0 mm
